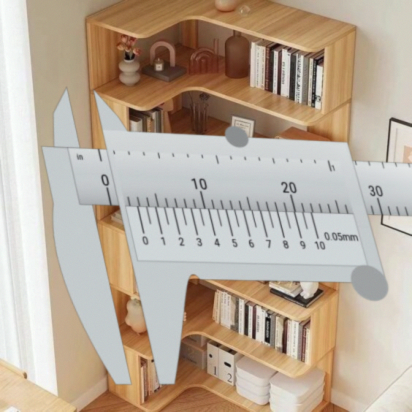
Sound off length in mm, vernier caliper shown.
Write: 2.8 mm
